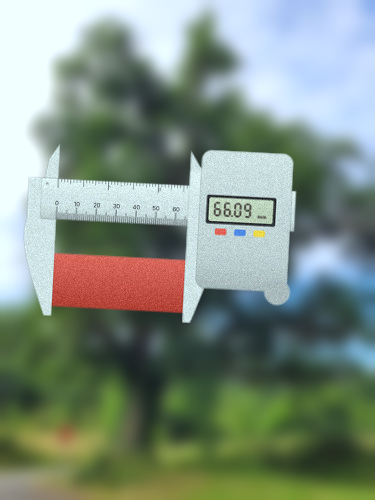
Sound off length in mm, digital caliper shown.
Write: 66.09 mm
